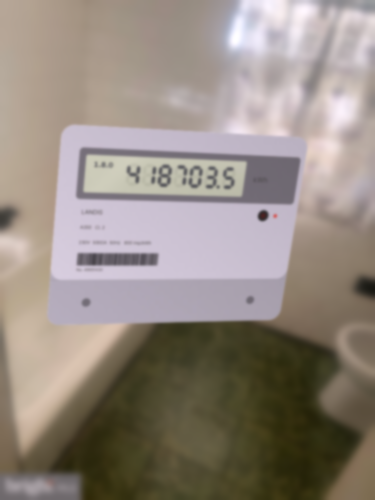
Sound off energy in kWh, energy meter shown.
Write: 418703.5 kWh
